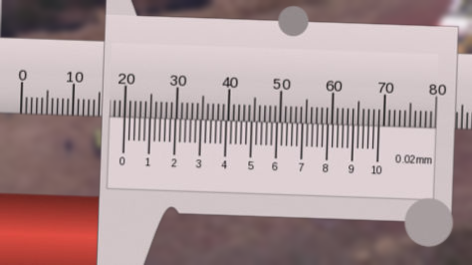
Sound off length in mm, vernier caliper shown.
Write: 20.0 mm
